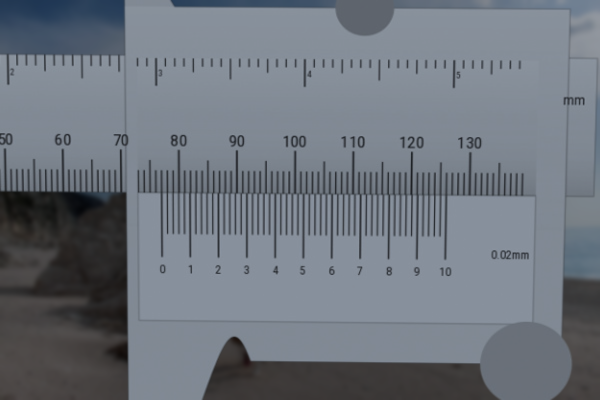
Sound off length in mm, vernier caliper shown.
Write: 77.0 mm
